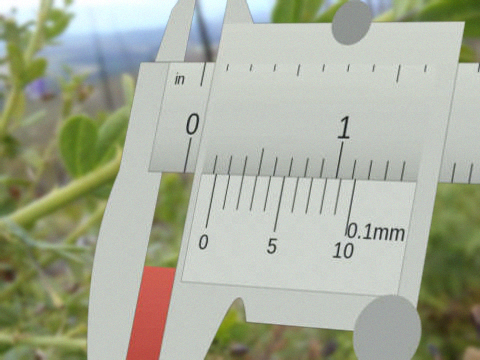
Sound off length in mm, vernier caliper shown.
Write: 2.2 mm
